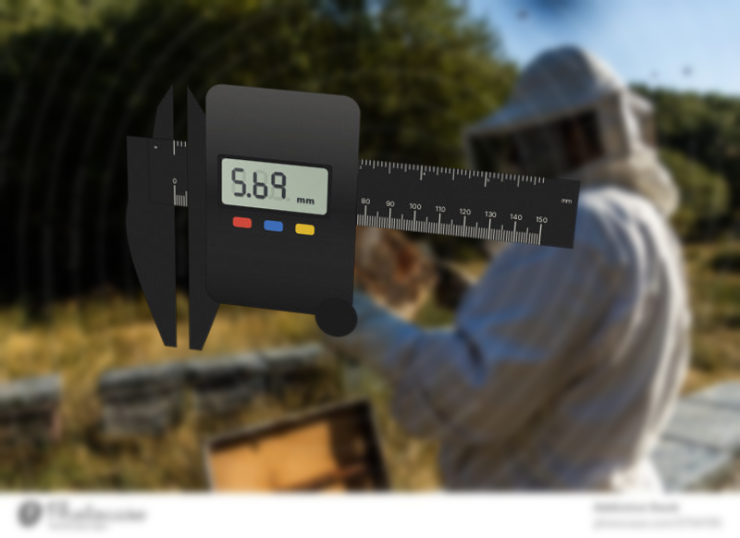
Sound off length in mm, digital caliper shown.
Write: 5.69 mm
